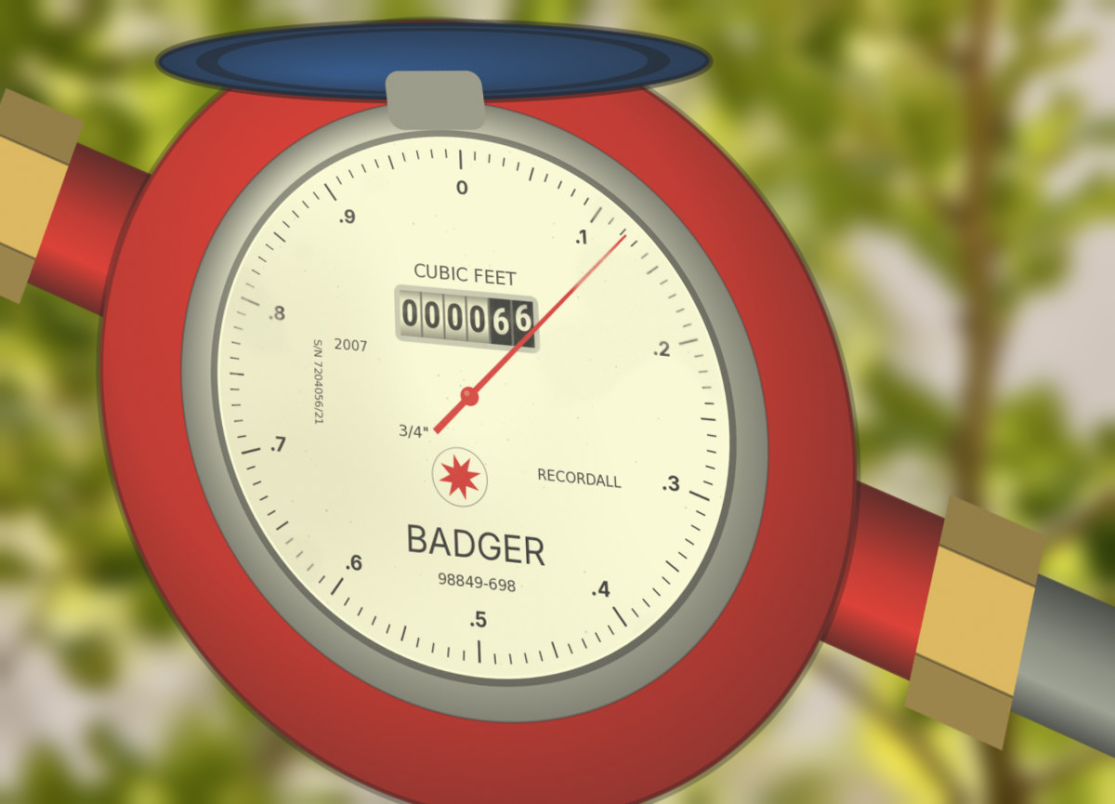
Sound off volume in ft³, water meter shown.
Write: 66.12 ft³
